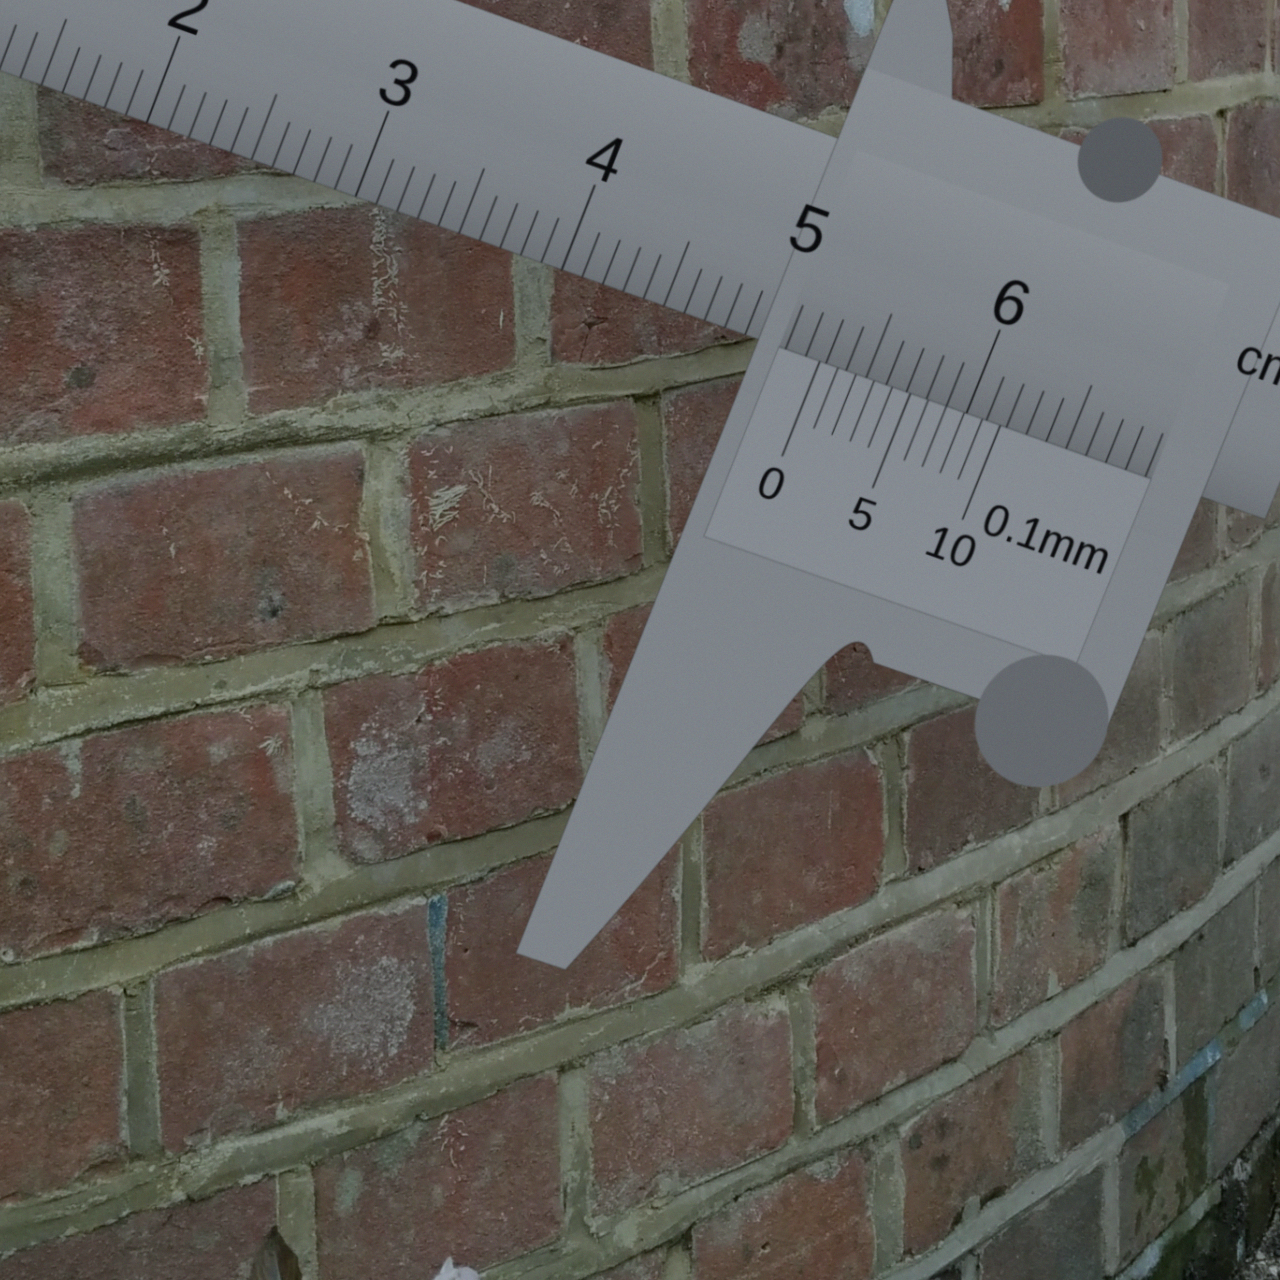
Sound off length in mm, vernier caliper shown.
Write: 52.7 mm
